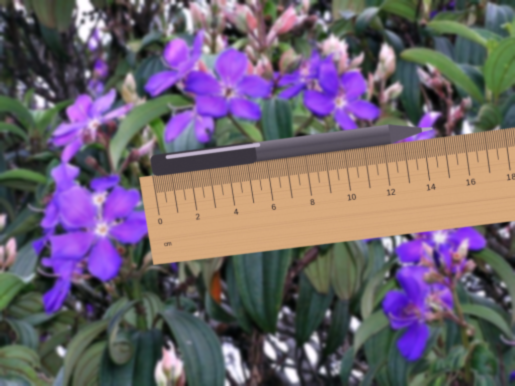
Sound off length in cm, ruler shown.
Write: 14.5 cm
